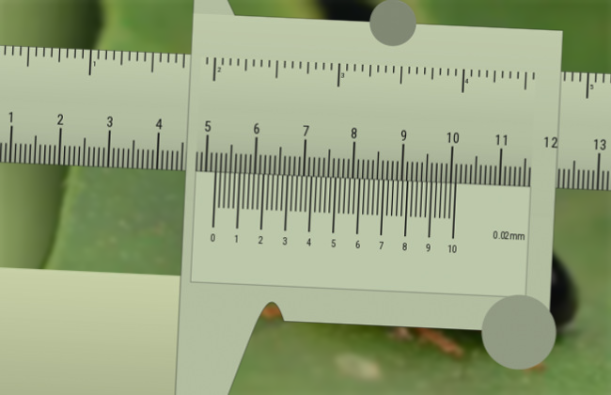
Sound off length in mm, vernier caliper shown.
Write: 52.0 mm
